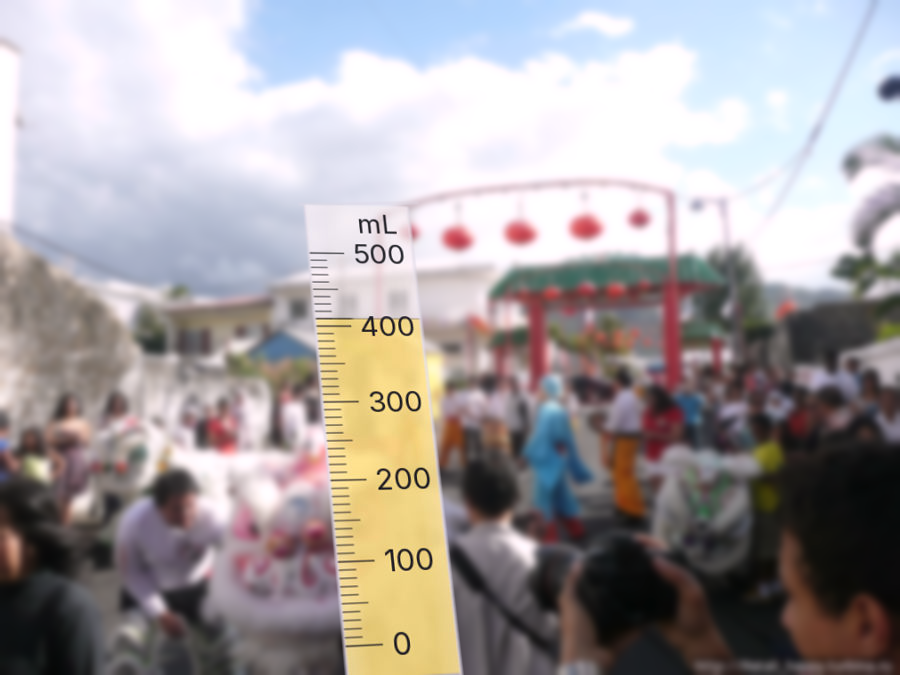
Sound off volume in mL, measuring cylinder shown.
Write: 410 mL
